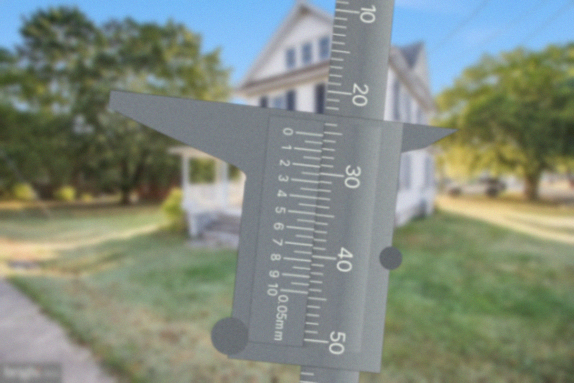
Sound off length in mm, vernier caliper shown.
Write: 25.4 mm
